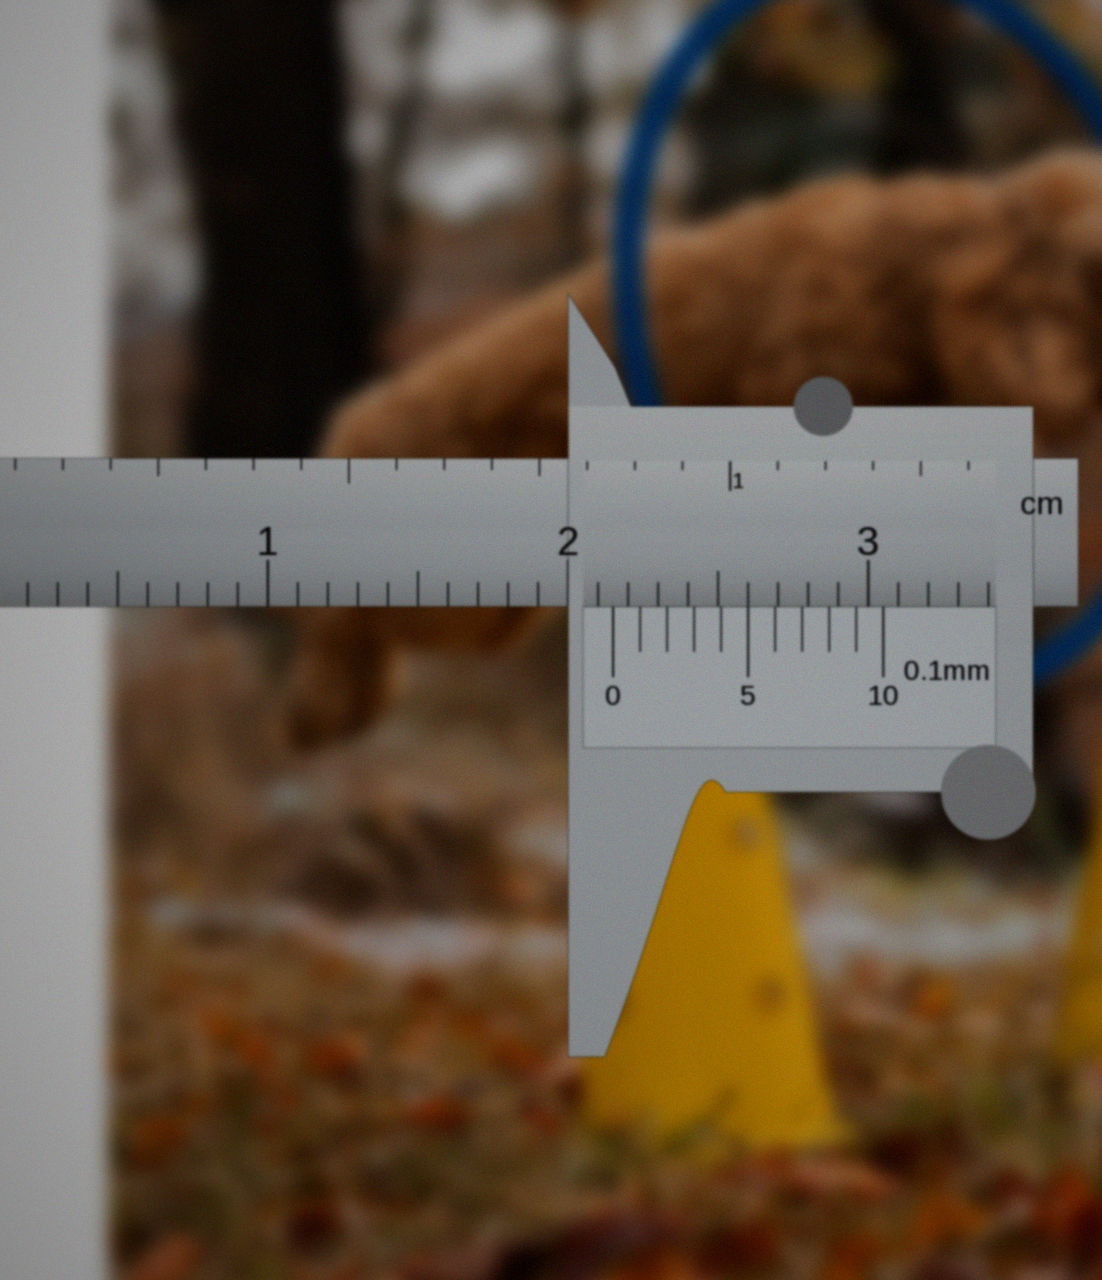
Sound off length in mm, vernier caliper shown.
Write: 21.5 mm
